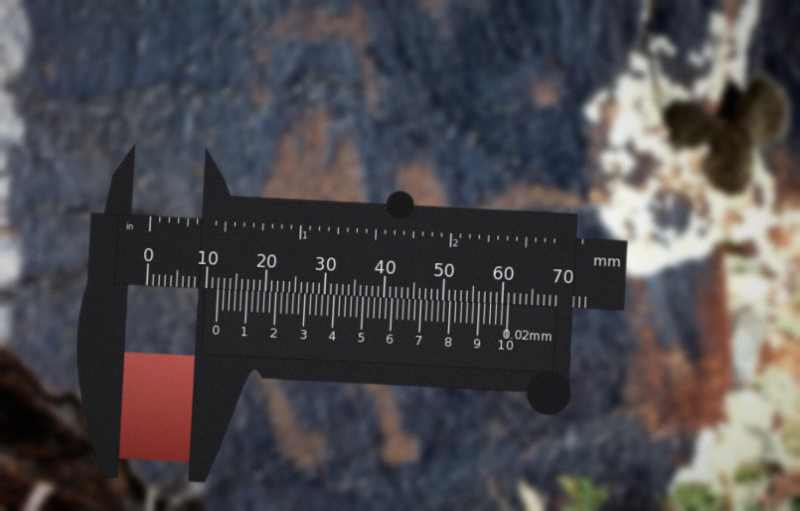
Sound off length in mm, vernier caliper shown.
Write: 12.0 mm
